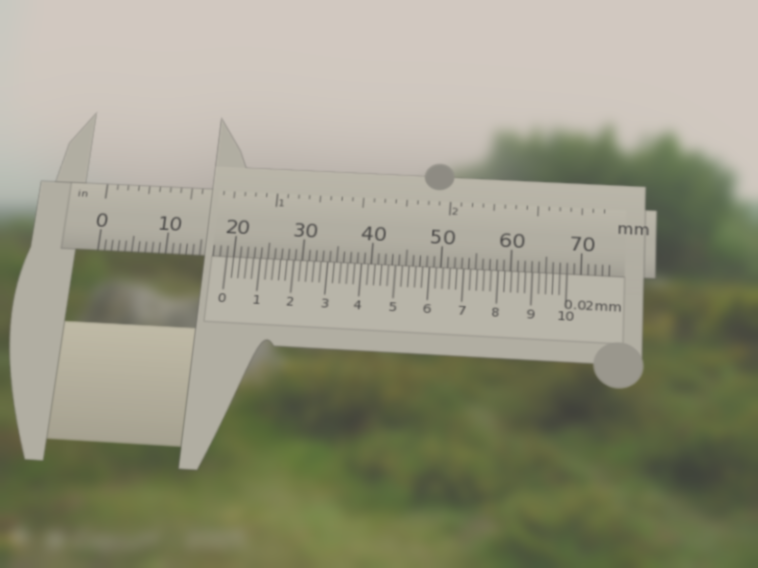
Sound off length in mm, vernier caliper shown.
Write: 19.0 mm
